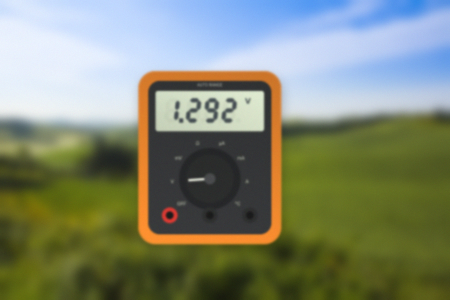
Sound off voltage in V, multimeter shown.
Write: 1.292 V
